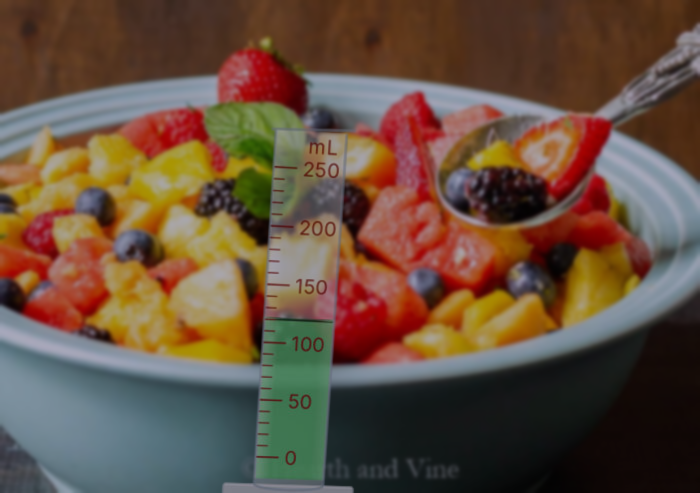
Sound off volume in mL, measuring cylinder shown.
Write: 120 mL
